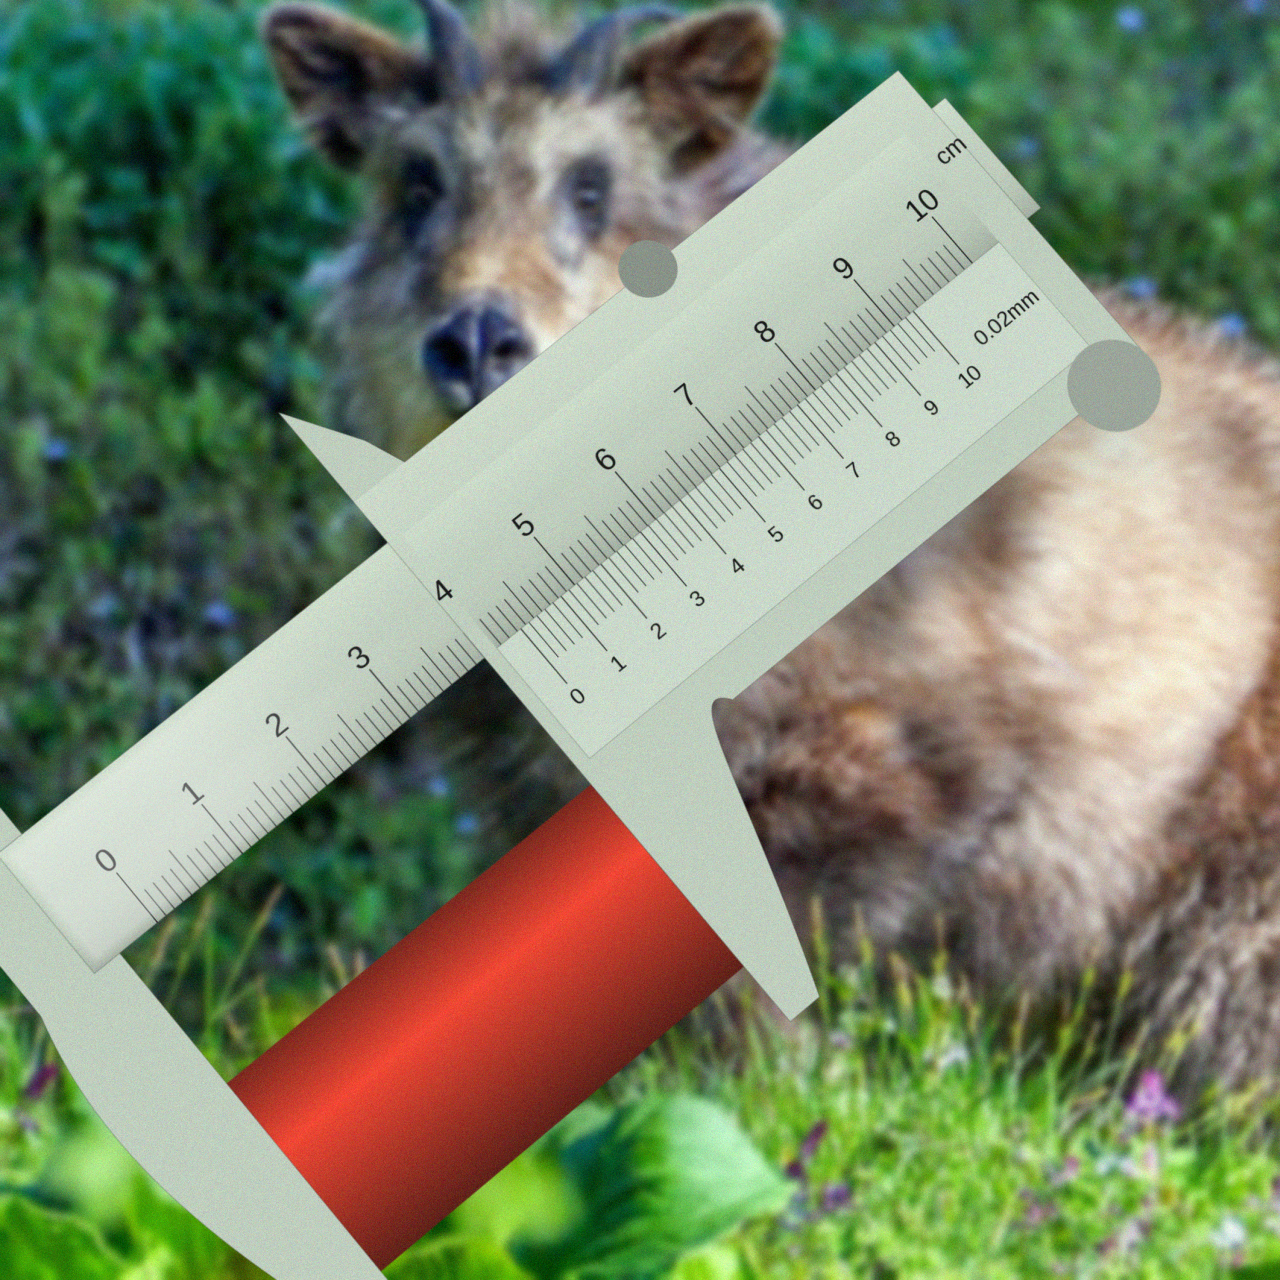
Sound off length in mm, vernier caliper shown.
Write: 43.4 mm
